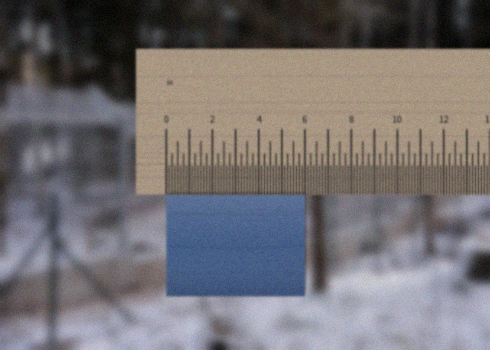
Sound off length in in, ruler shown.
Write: 6 in
